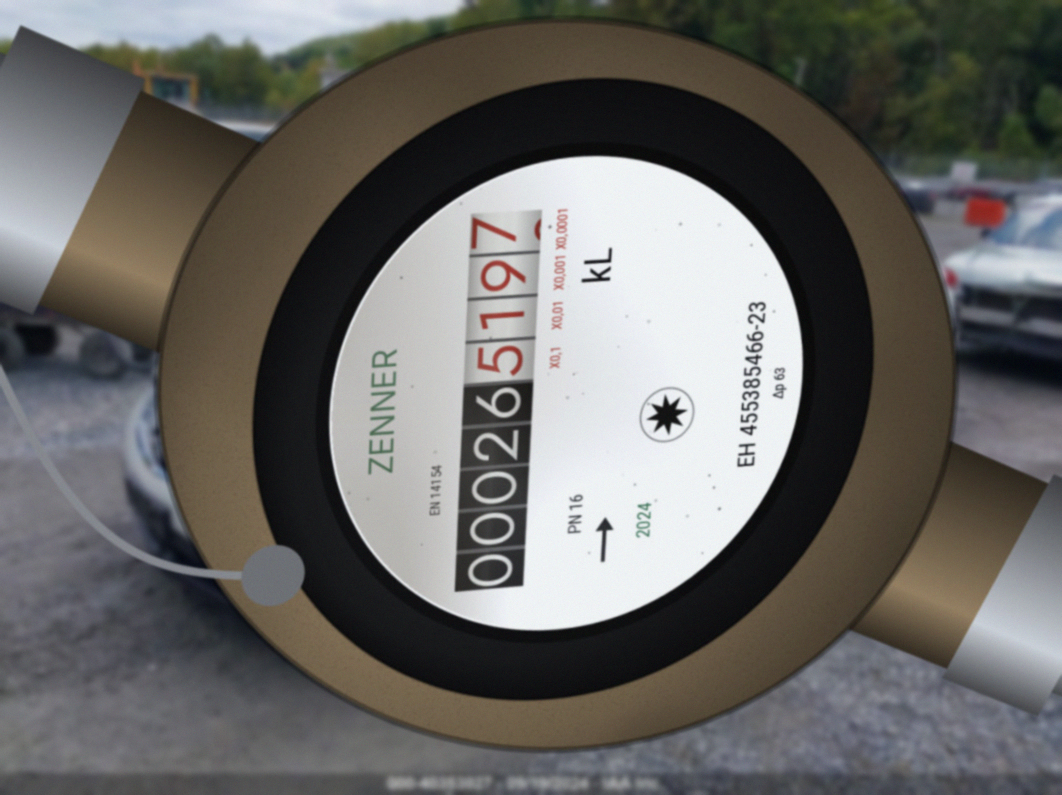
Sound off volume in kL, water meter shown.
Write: 26.5197 kL
